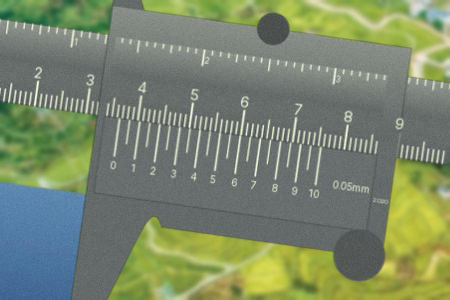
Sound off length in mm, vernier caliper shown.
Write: 36.5 mm
